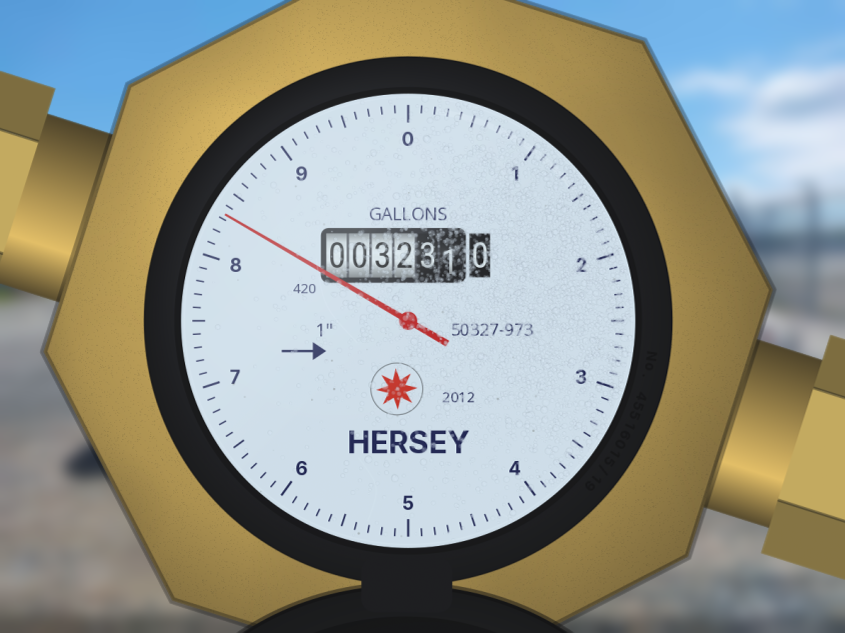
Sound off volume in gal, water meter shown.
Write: 32308.3 gal
